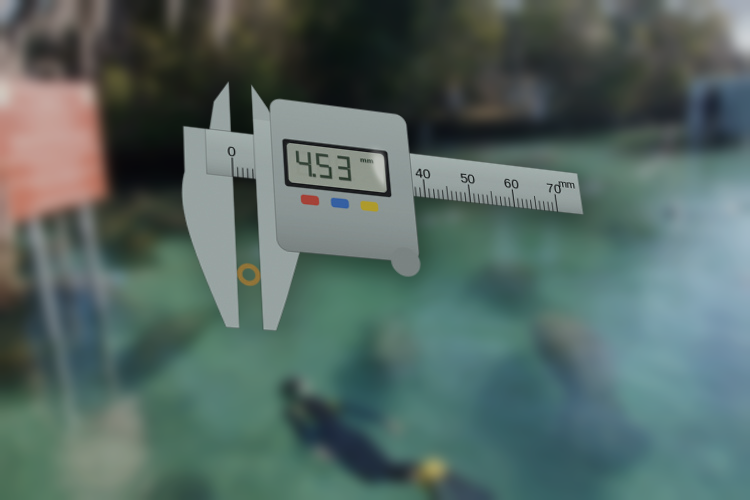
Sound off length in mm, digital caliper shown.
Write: 4.53 mm
